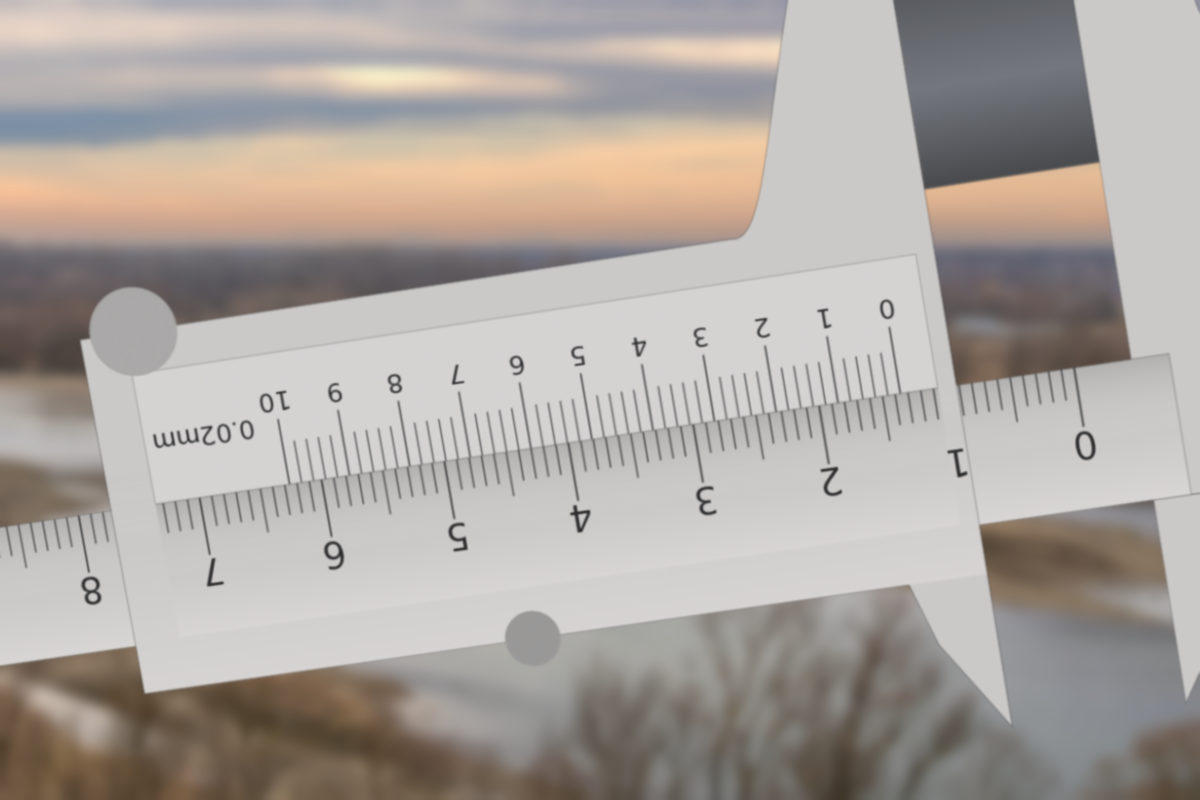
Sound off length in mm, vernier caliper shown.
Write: 13.6 mm
